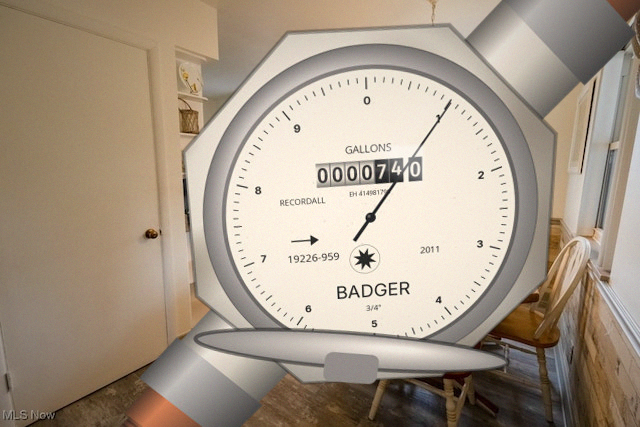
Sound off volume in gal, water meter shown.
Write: 741.0 gal
